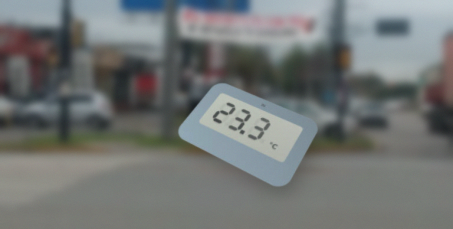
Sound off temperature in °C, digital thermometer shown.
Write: 23.3 °C
